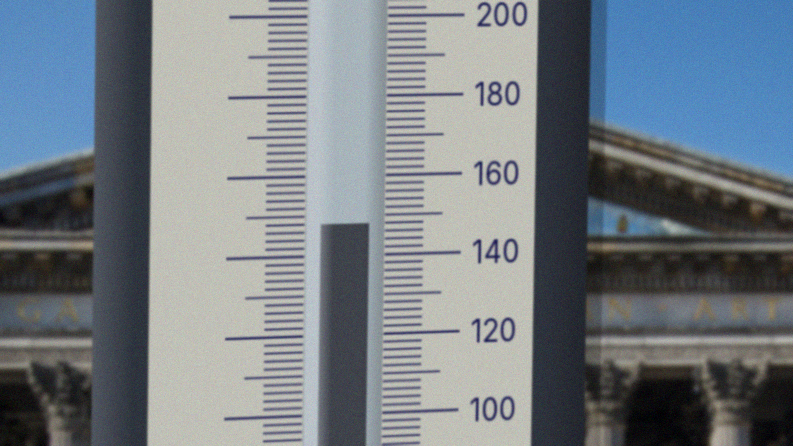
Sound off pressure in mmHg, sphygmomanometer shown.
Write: 148 mmHg
